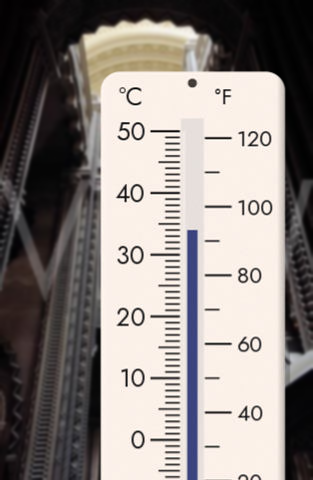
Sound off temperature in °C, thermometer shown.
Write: 34 °C
